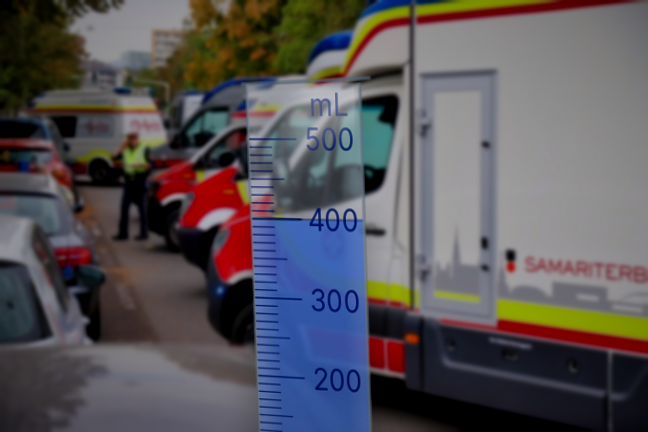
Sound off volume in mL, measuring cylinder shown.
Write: 400 mL
